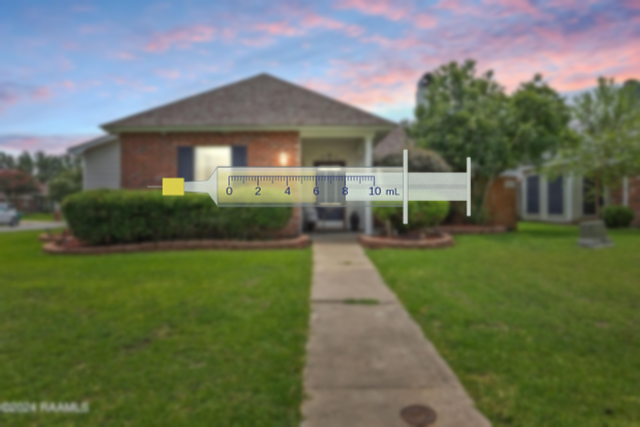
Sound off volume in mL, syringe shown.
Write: 6 mL
